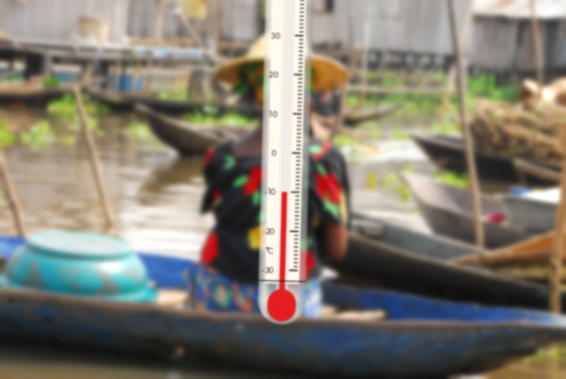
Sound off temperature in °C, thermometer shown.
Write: -10 °C
